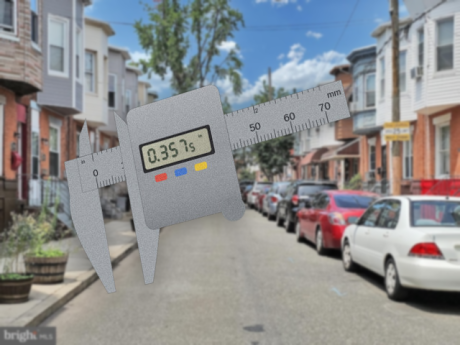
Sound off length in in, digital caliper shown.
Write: 0.3575 in
